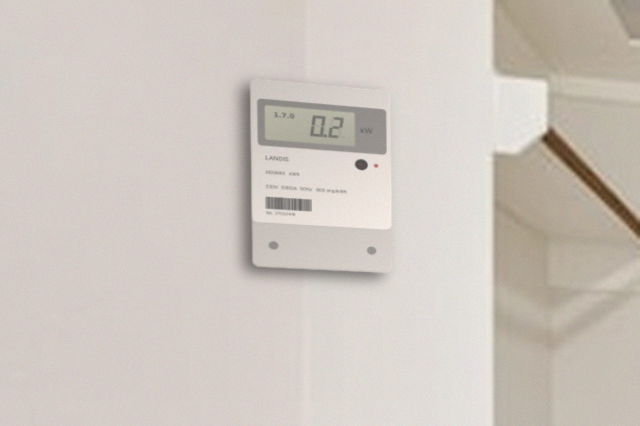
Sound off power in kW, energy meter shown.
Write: 0.2 kW
